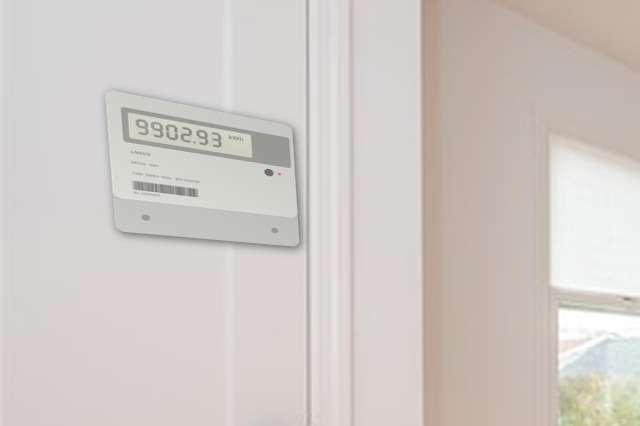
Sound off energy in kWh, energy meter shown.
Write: 9902.93 kWh
